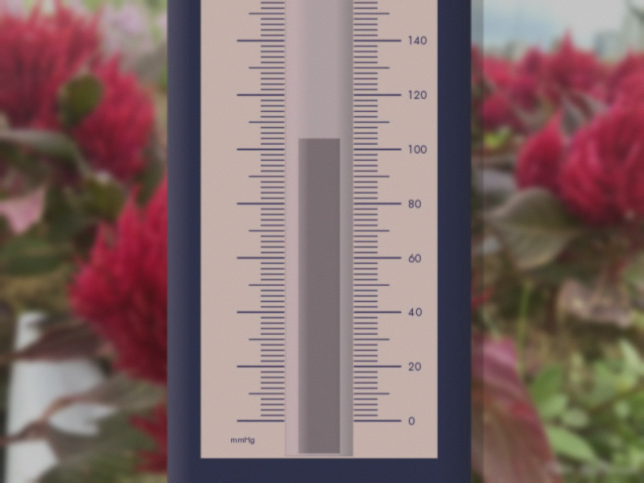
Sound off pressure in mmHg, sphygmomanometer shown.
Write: 104 mmHg
